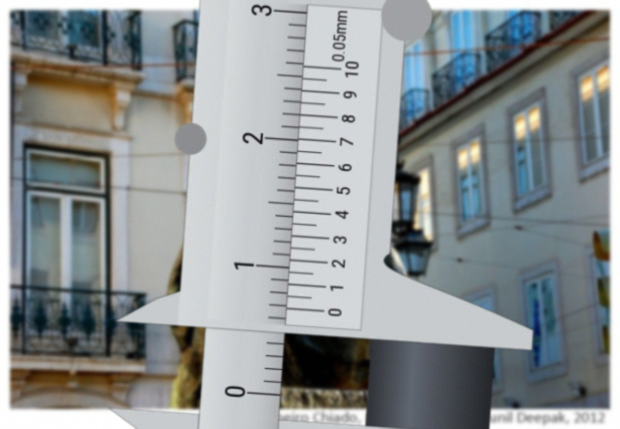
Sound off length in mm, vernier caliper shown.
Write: 6.8 mm
